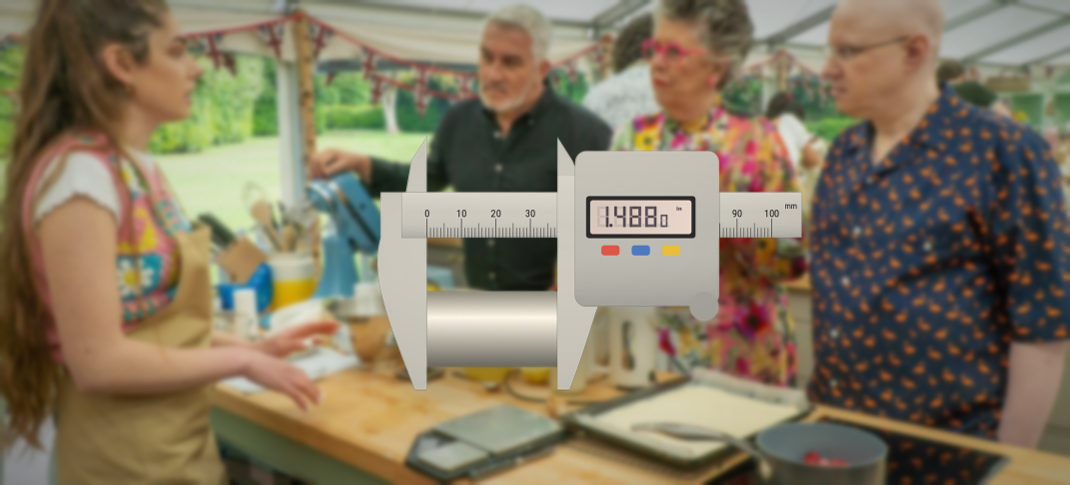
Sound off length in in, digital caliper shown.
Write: 1.4880 in
